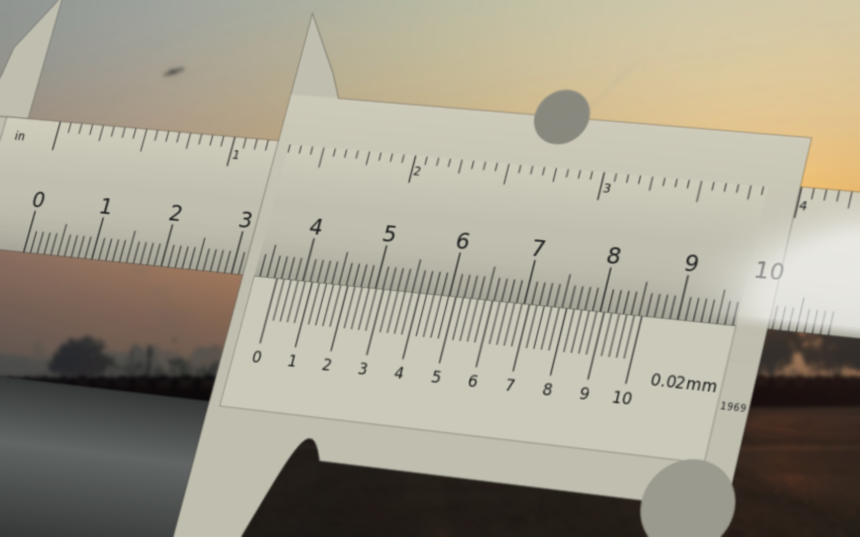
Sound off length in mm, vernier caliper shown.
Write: 36.4 mm
